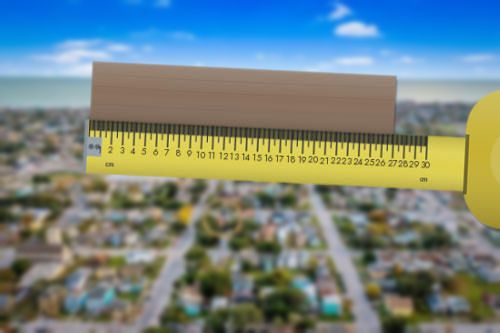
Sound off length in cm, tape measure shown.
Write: 27 cm
